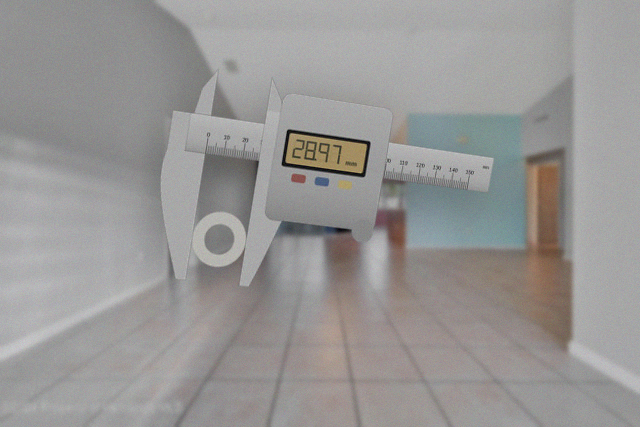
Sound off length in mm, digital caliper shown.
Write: 28.97 mm
